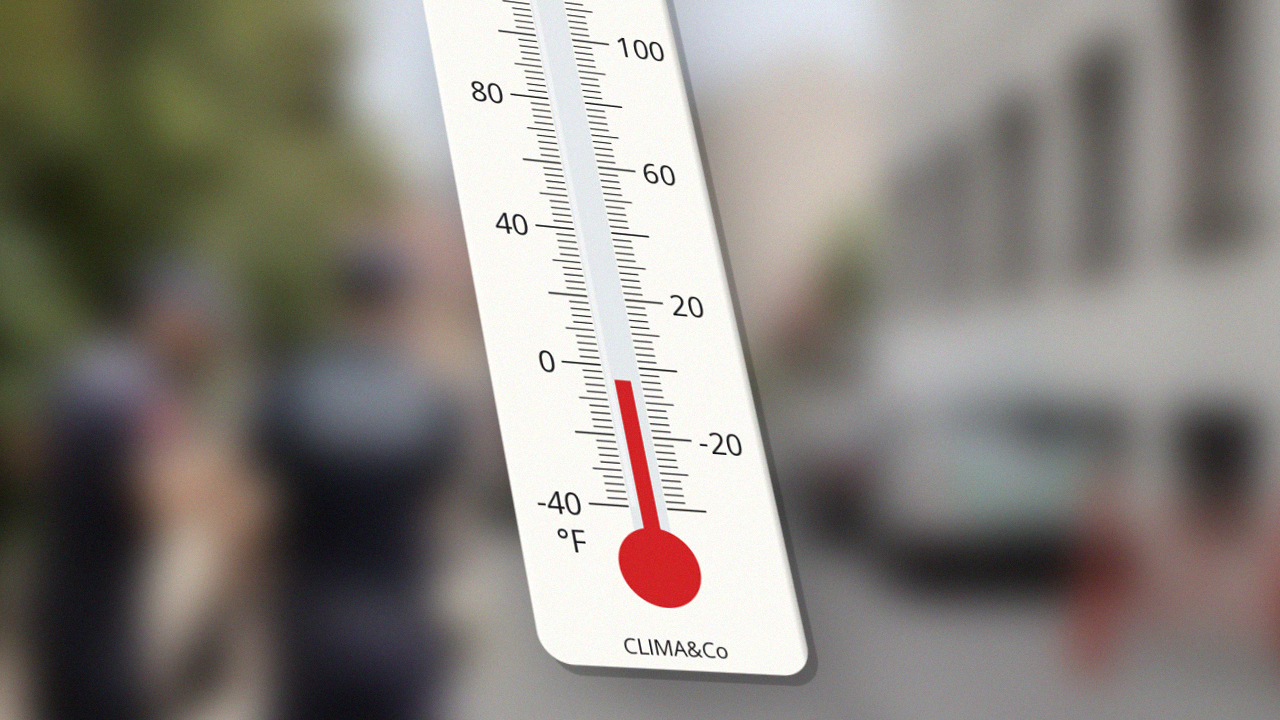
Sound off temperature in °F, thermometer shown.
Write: -4 °F
